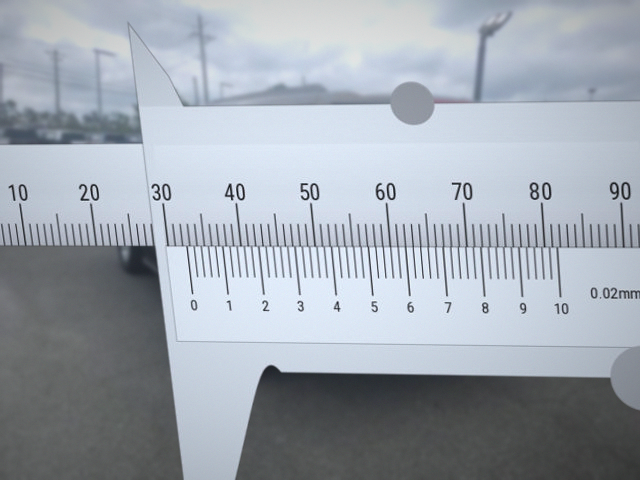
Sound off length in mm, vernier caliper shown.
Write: 32.6 mm
